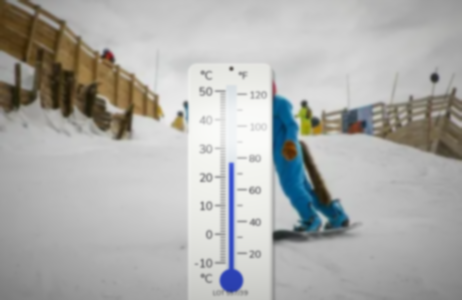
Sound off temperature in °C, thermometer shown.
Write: 25 °C
